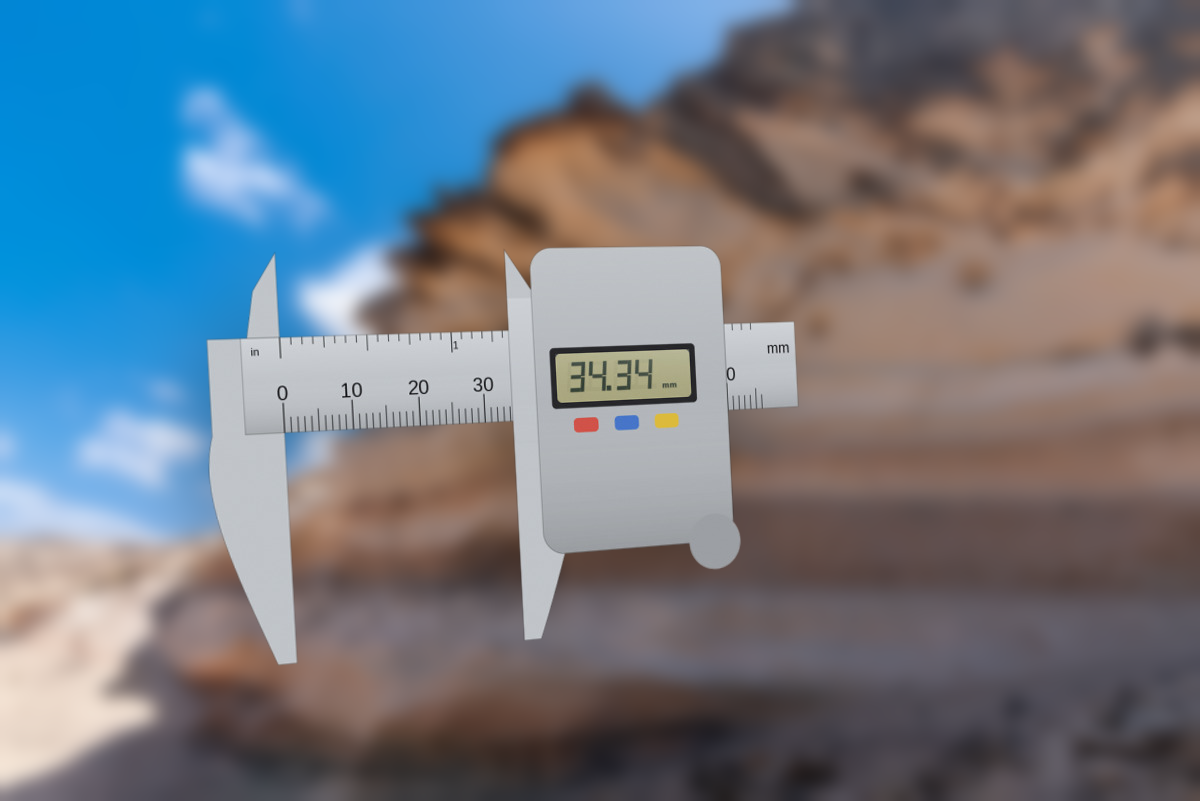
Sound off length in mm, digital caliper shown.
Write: 34.34 mm
